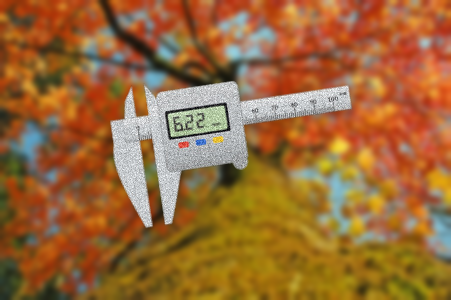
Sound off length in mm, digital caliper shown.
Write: 6.22 mm
